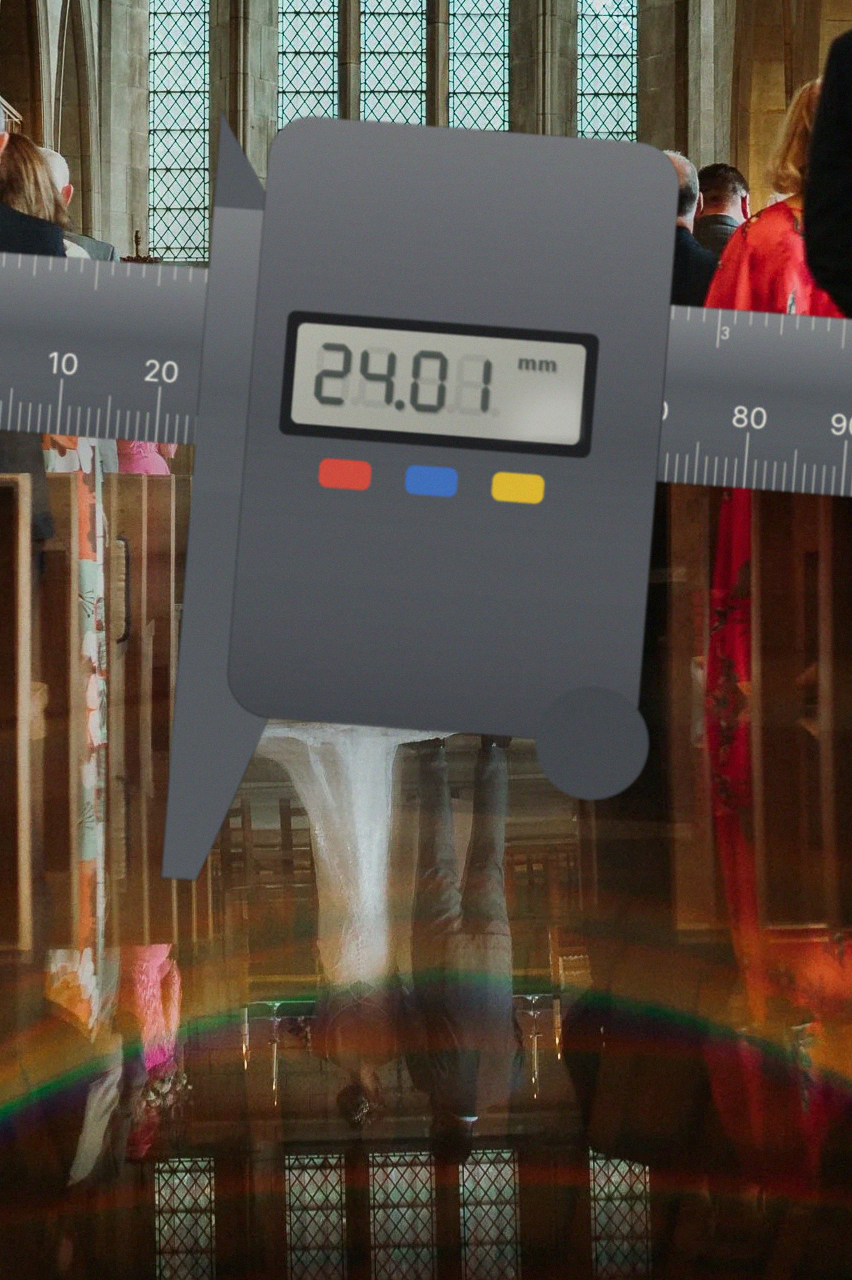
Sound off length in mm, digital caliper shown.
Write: 24.01 mm
